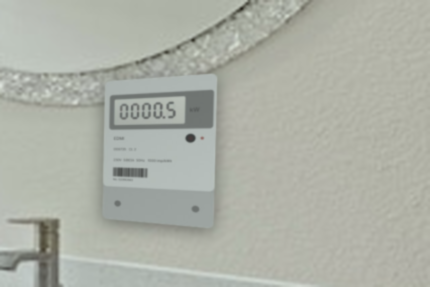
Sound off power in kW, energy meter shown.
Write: 0.5 kW
